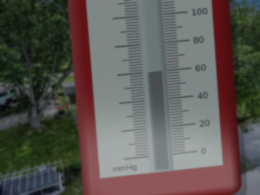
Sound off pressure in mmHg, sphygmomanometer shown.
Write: 60 mmHg
